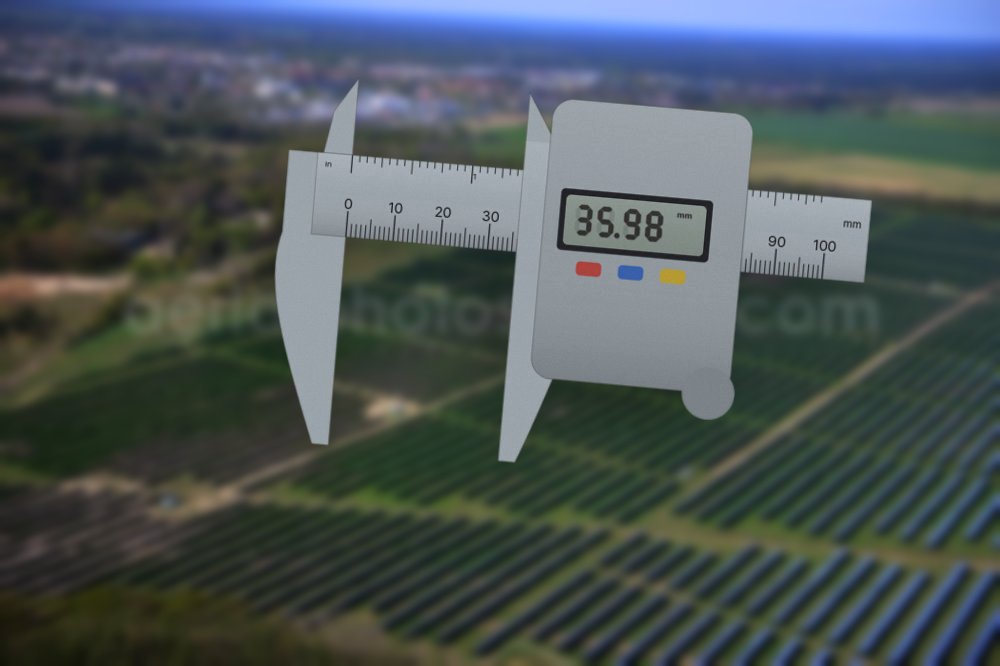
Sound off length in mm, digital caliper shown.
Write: 35.98 mm
